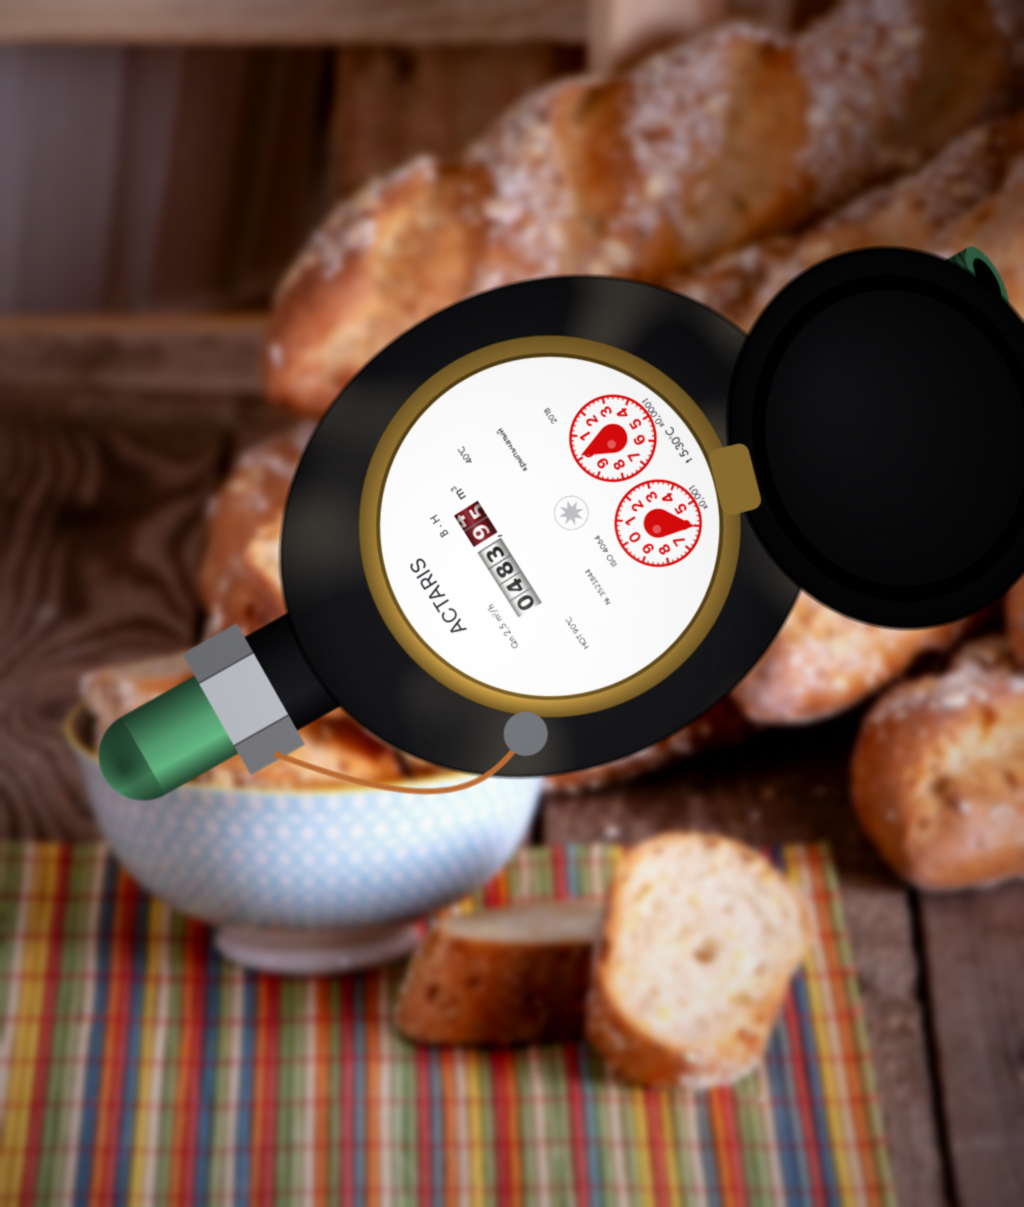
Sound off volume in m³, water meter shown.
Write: 483.9460 m³
